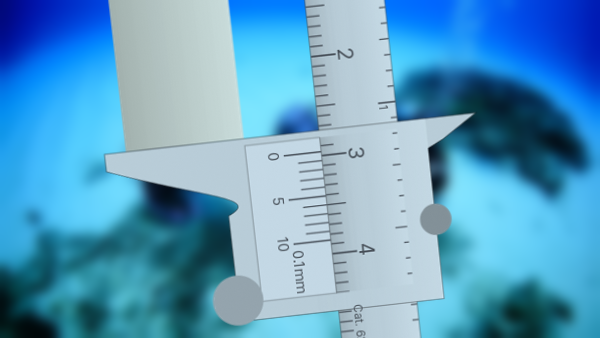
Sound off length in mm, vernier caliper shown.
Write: 29.6 mm
